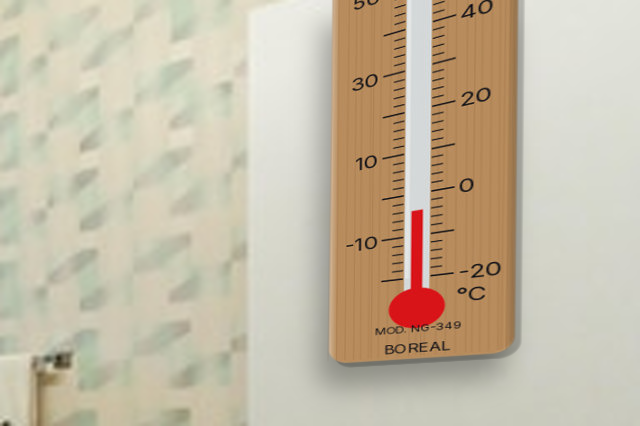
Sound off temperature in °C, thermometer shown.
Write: -4 °C
